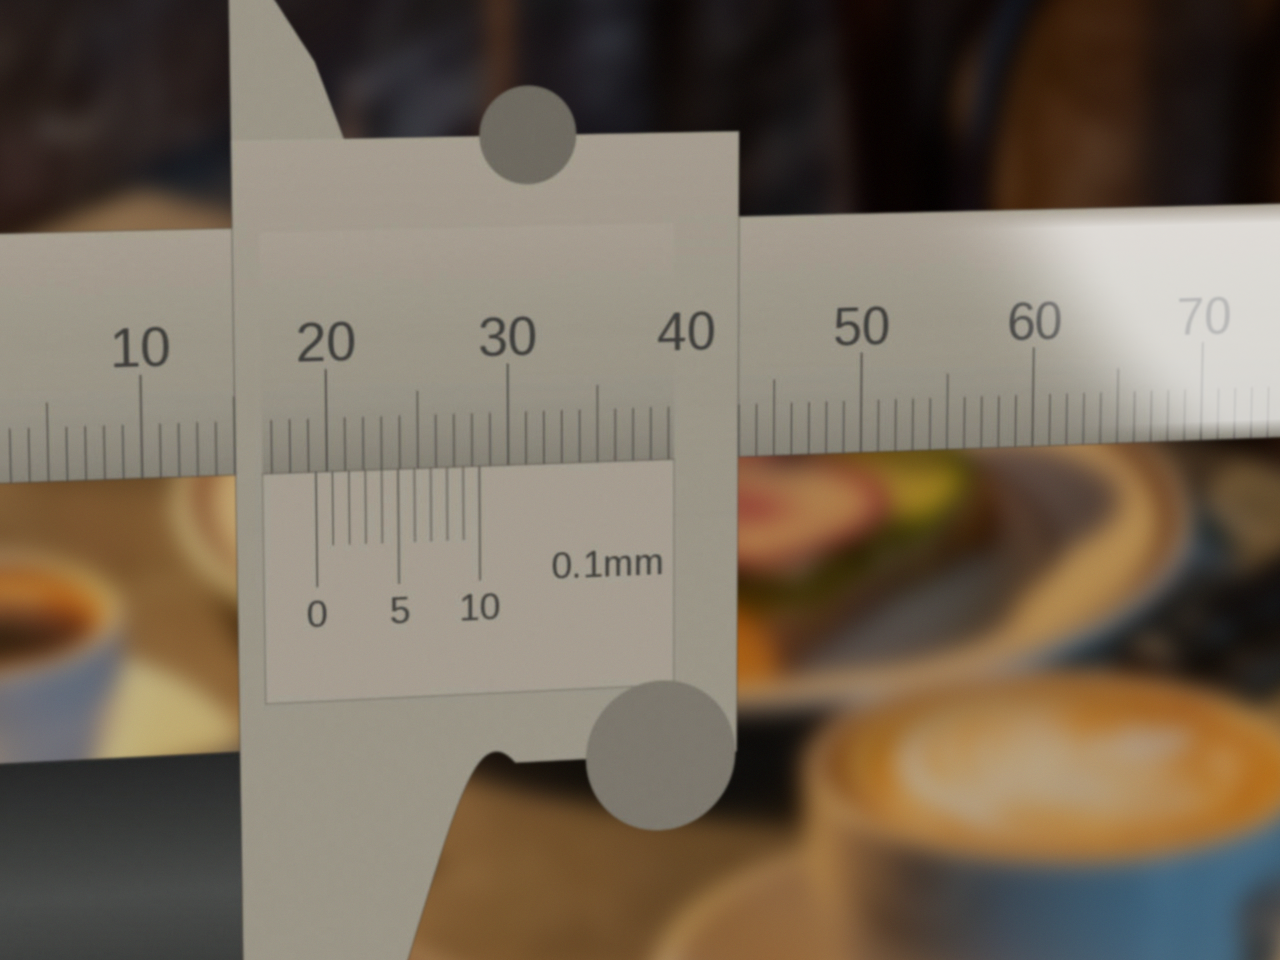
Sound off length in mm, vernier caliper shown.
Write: 19.4 mm
